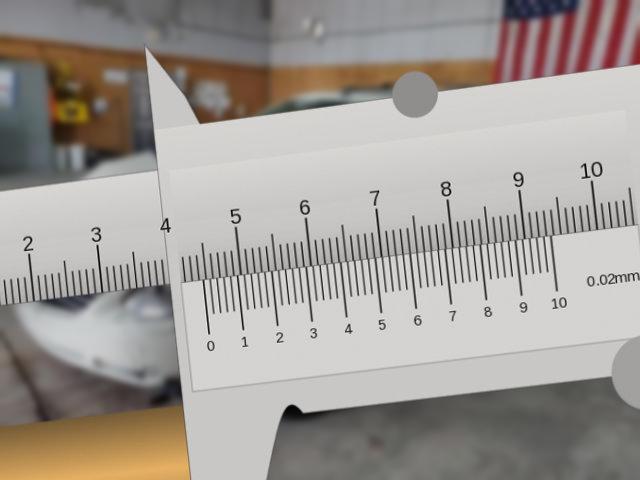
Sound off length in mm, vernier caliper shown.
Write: 44.6 mm
